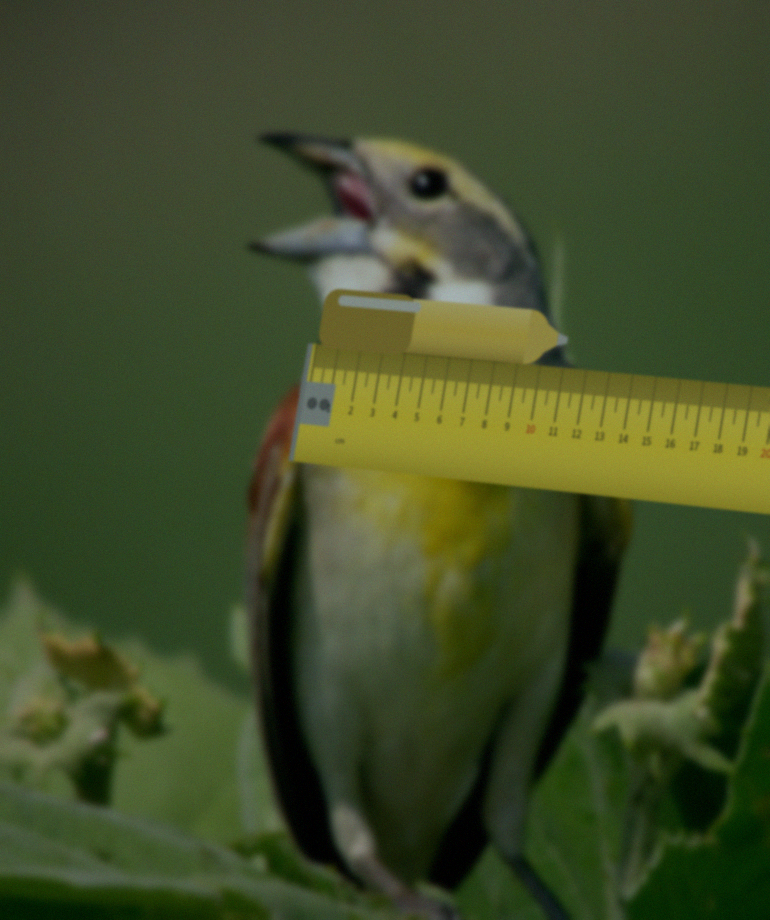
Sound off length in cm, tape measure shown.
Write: 11 cm
